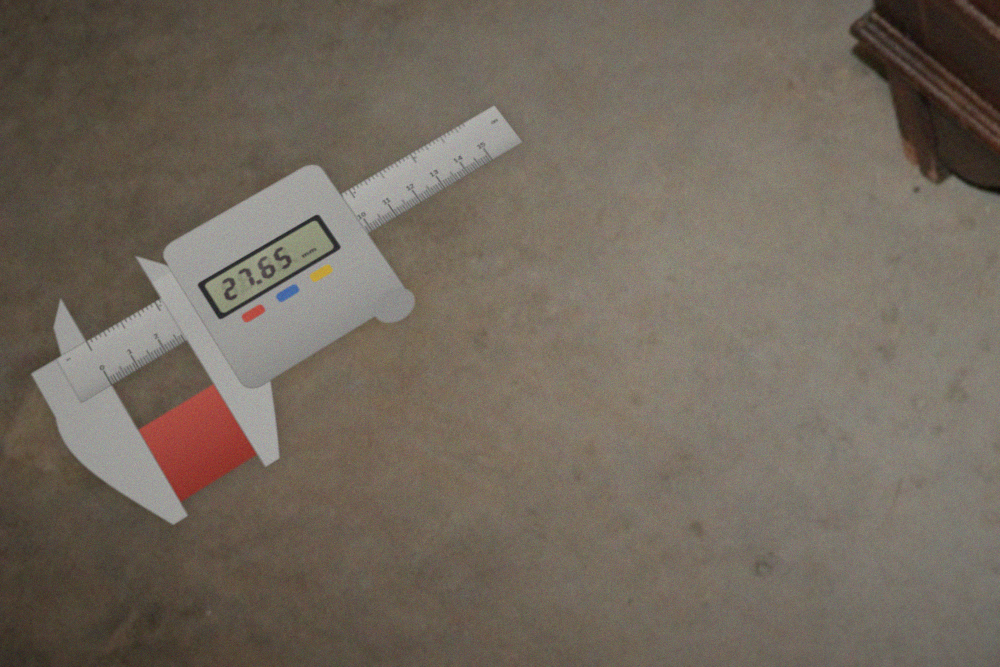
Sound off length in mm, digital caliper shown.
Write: 27.65 mm
